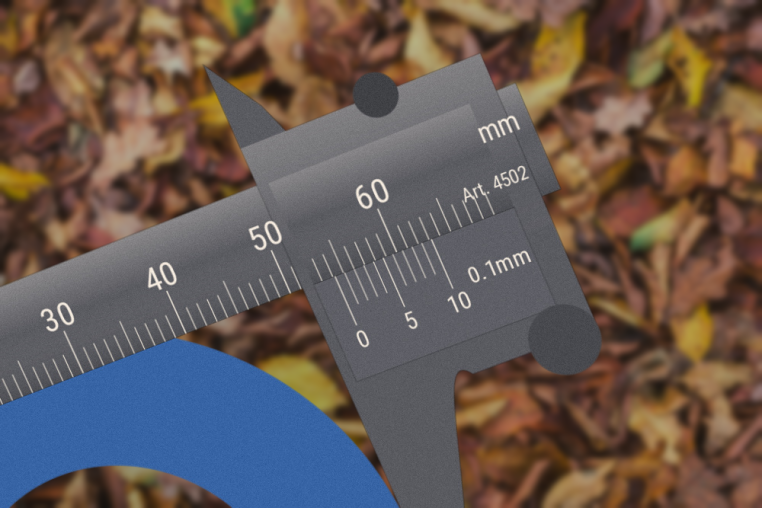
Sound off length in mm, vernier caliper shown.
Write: 54.2 mm
